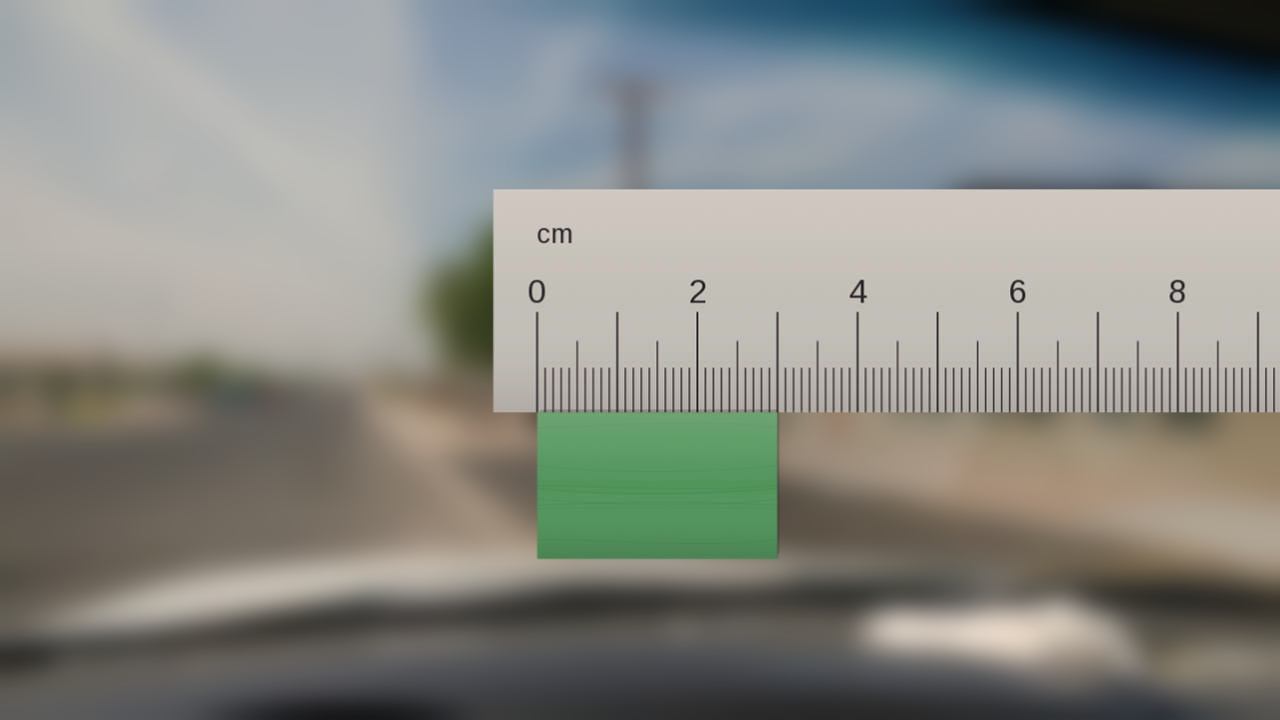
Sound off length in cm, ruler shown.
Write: 3 cm
